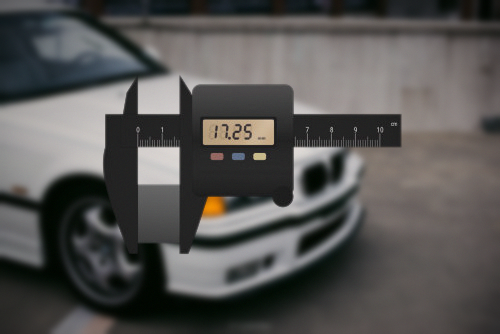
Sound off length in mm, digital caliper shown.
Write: 17.25 mm
